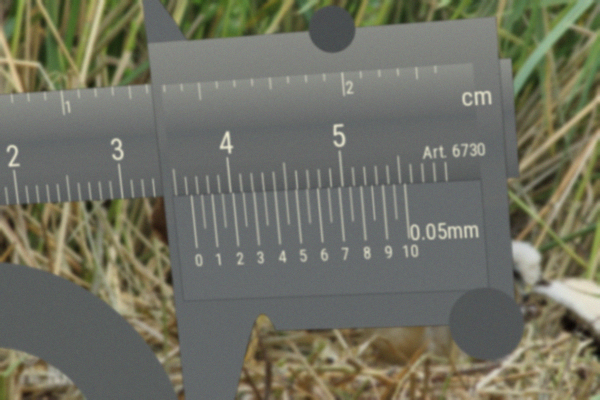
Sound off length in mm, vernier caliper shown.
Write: 36.4 mm
